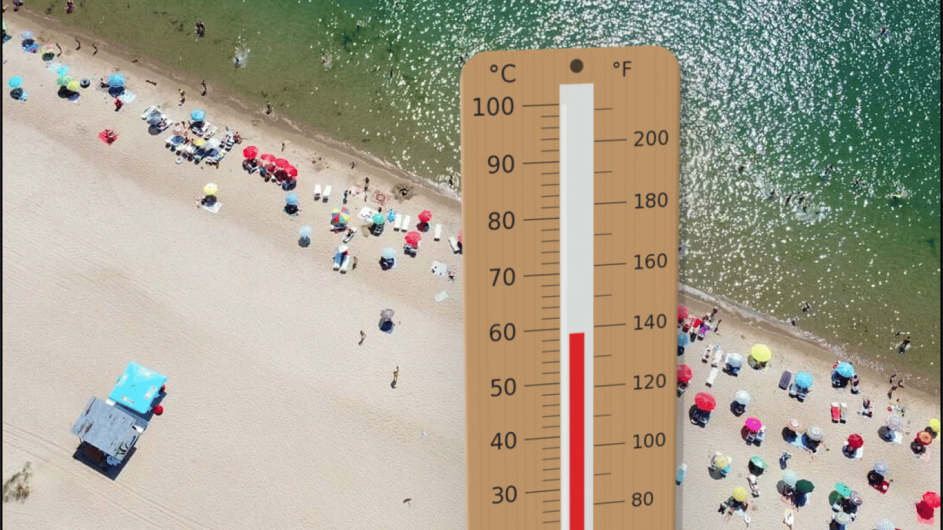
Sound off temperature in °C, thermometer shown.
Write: 59 °C
